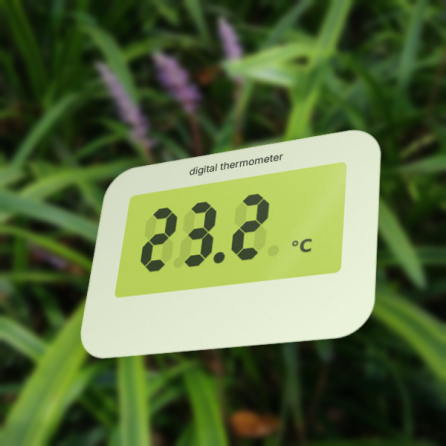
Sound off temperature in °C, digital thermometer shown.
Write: 23.2 °C
